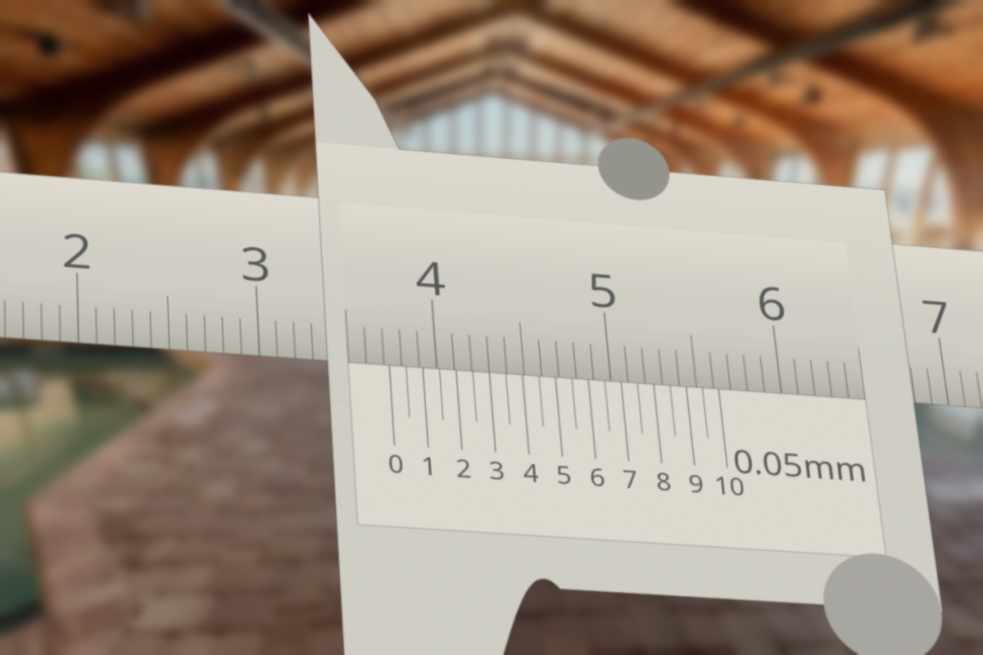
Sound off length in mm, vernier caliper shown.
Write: 37.3 mm
